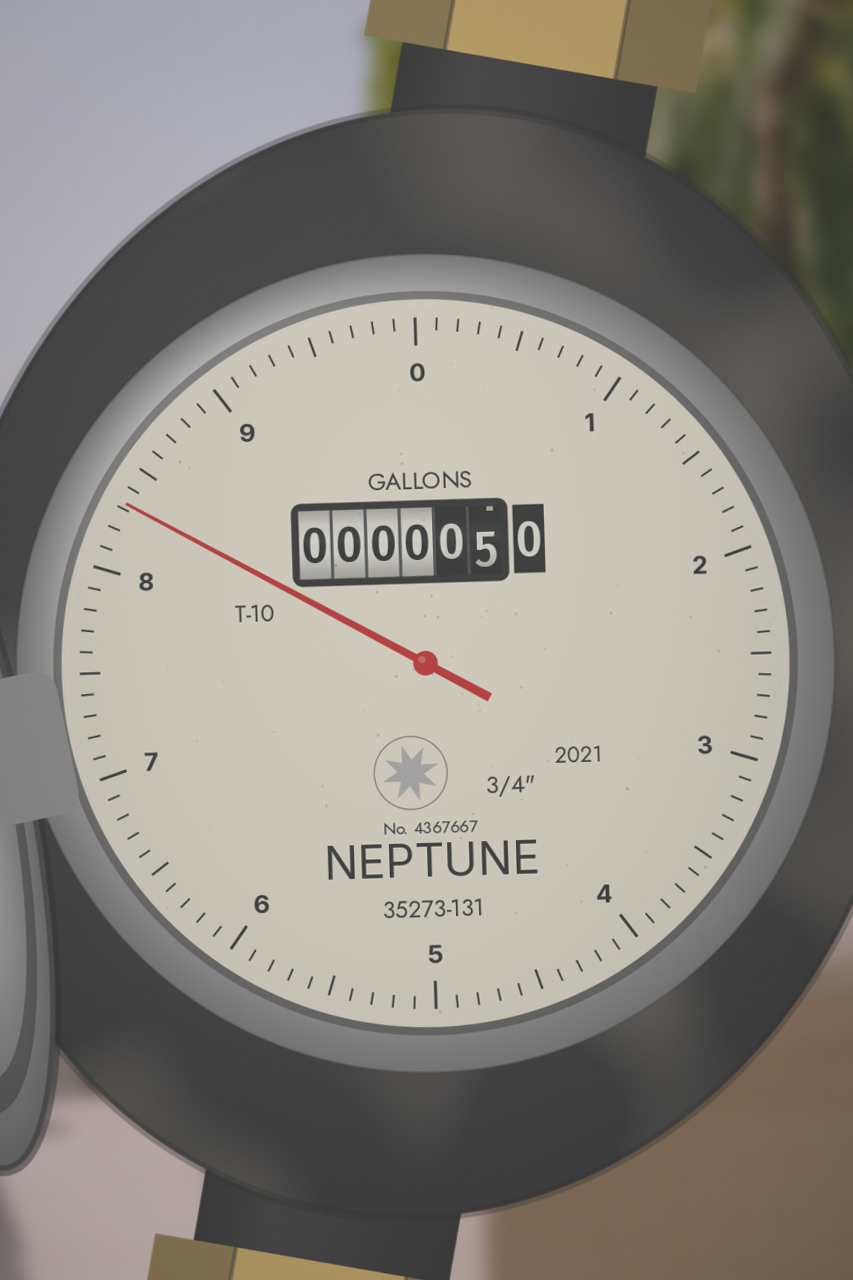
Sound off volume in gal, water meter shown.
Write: 48.3 gal
